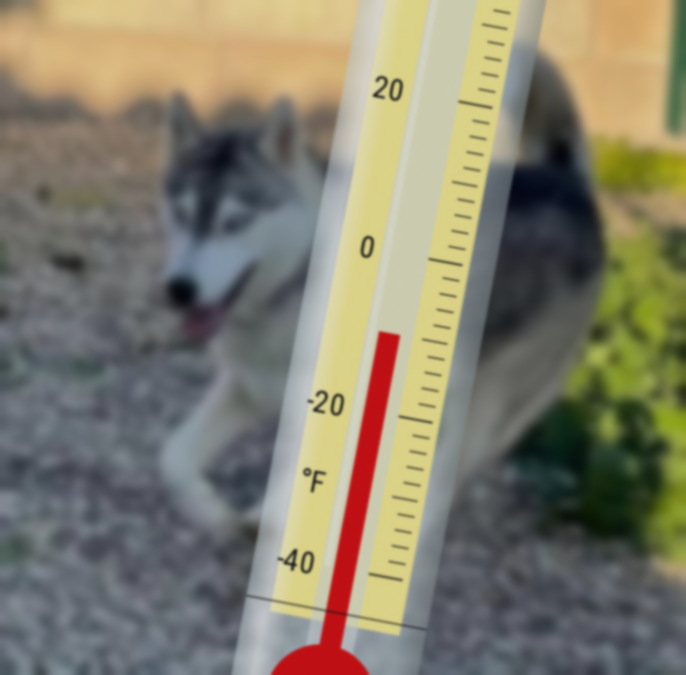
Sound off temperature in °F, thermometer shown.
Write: -10 °F
